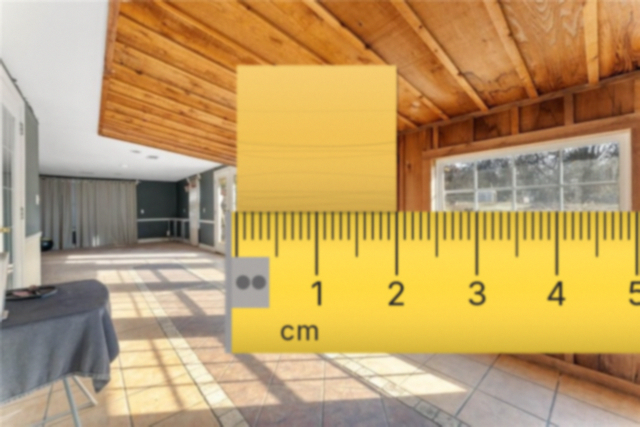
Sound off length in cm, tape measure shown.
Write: 2 cm
